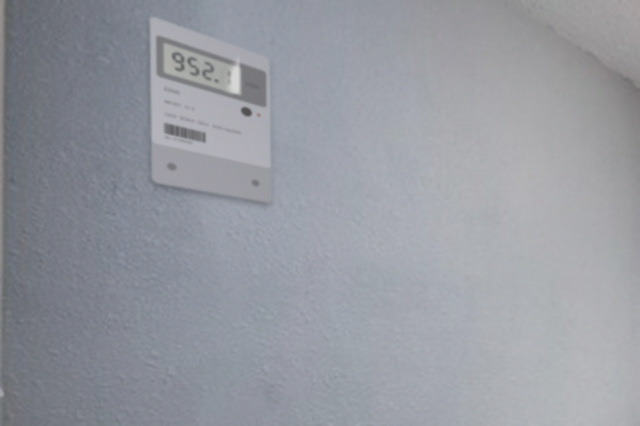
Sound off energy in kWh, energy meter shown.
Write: 952.1 kWh
